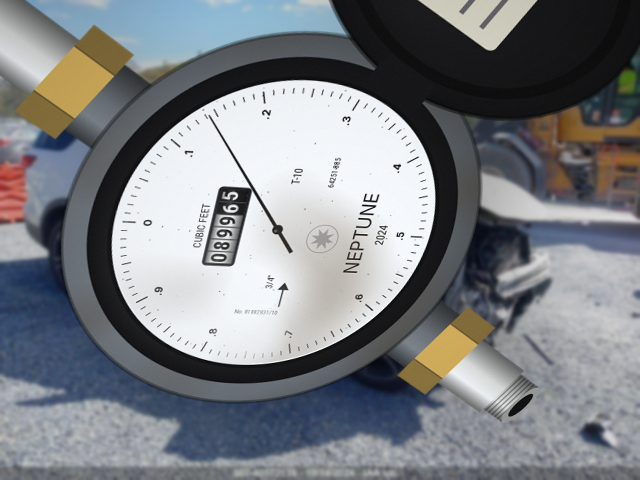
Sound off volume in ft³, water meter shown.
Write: 89965.14 ft³
